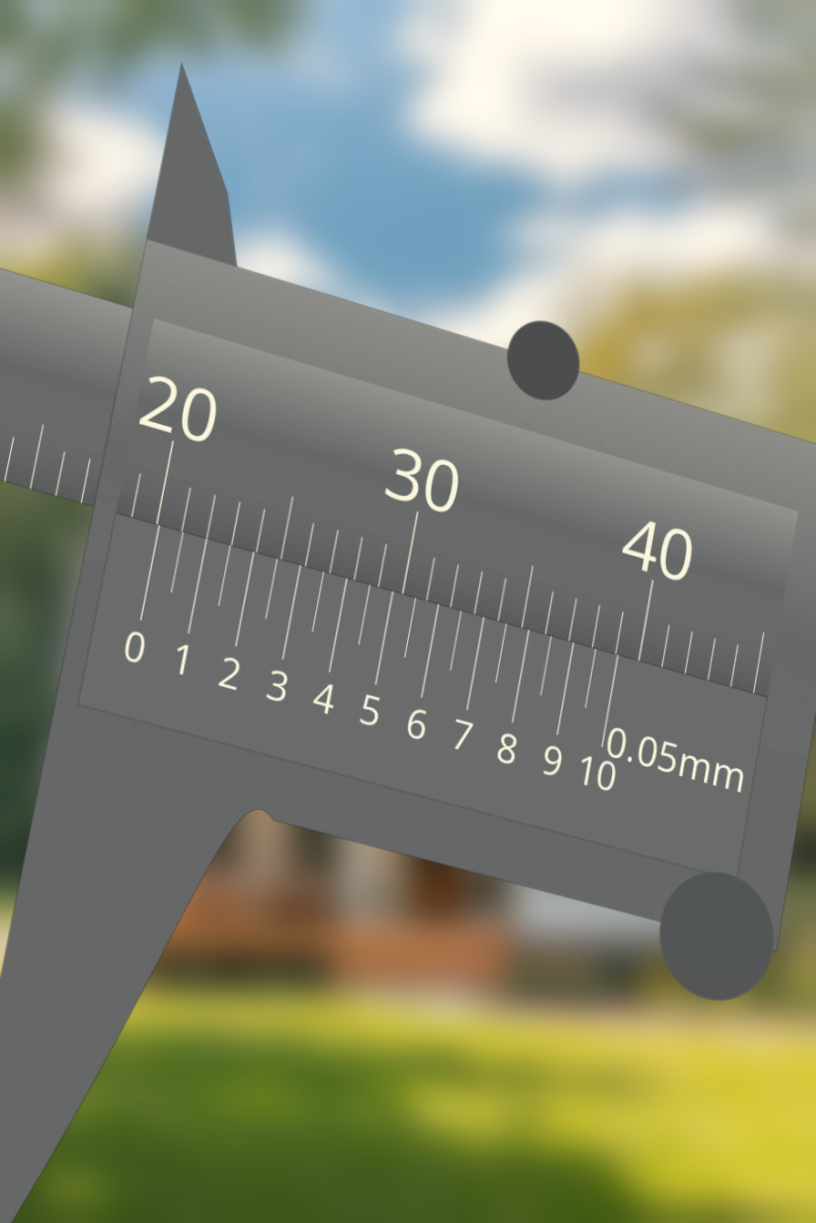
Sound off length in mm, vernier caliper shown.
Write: 20.10 mm
